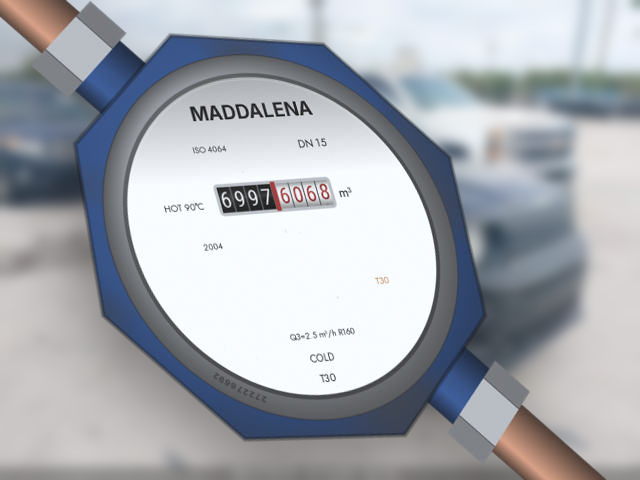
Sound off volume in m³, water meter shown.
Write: 6997.6068 m³
